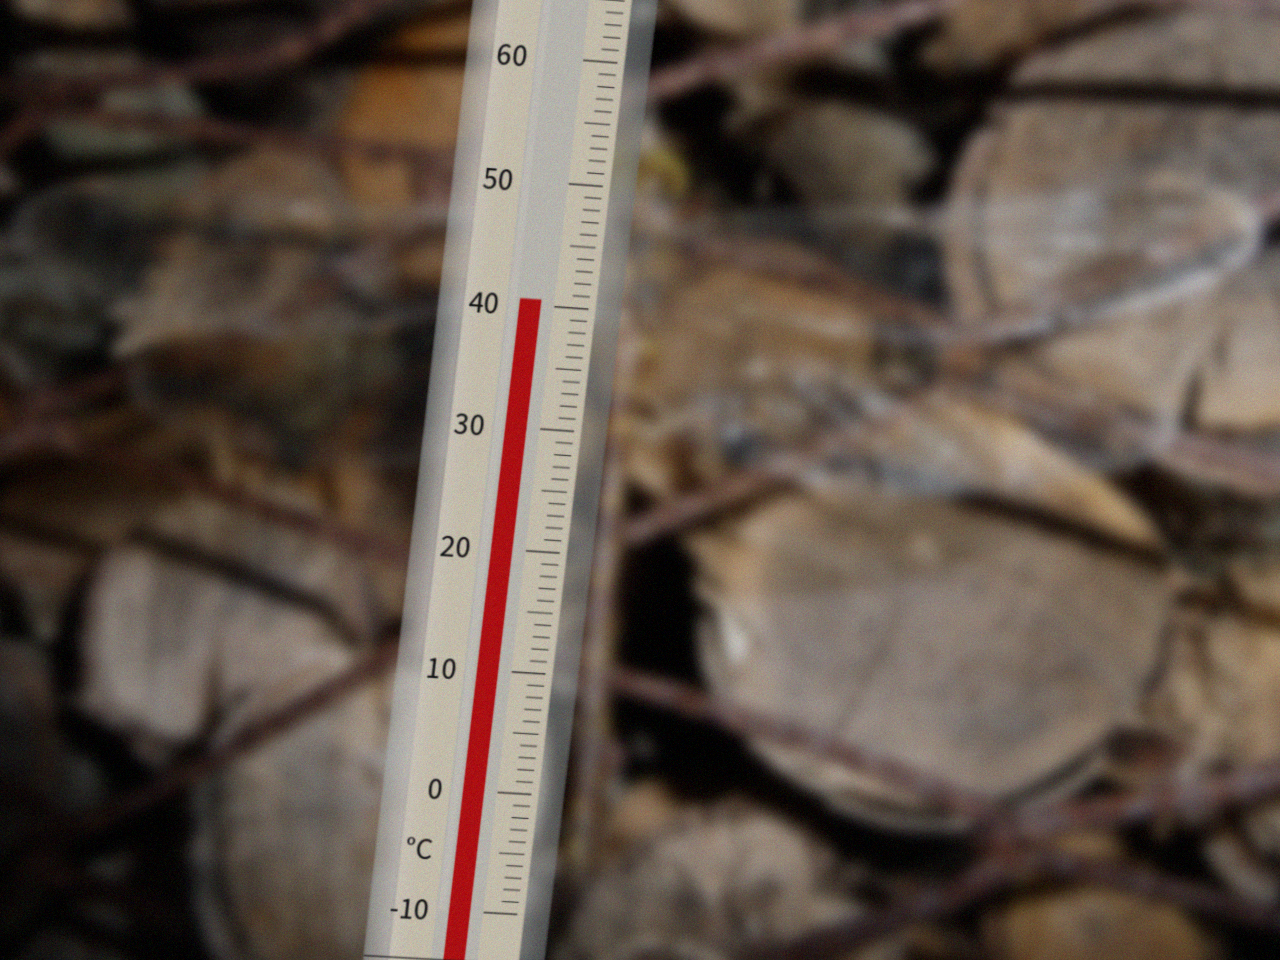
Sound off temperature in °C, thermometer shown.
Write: 40.5 °C
